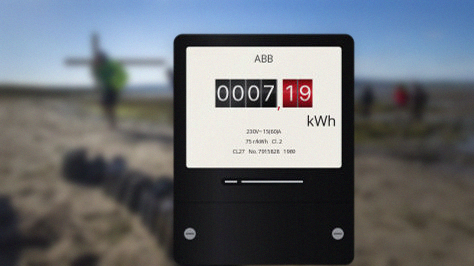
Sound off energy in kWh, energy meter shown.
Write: 7.19 kWh
